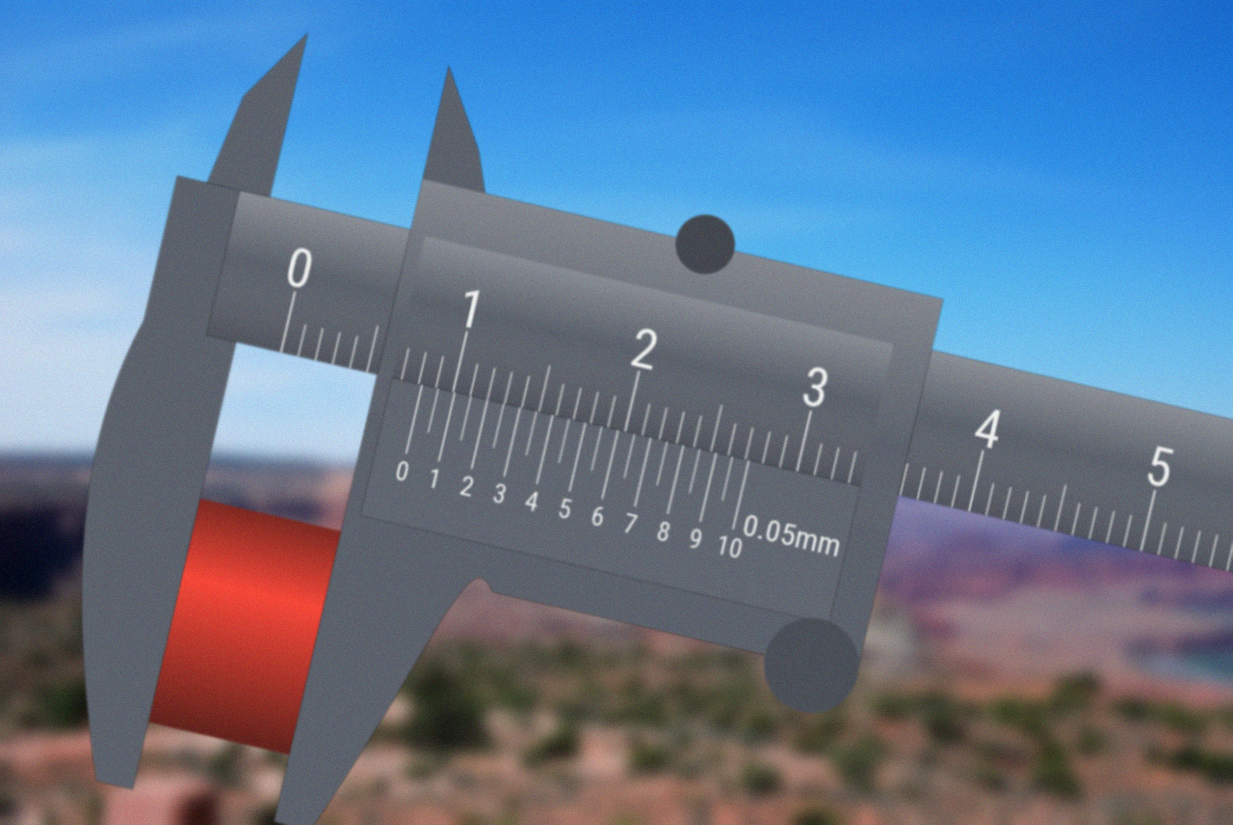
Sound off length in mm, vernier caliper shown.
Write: 8.2 mm
